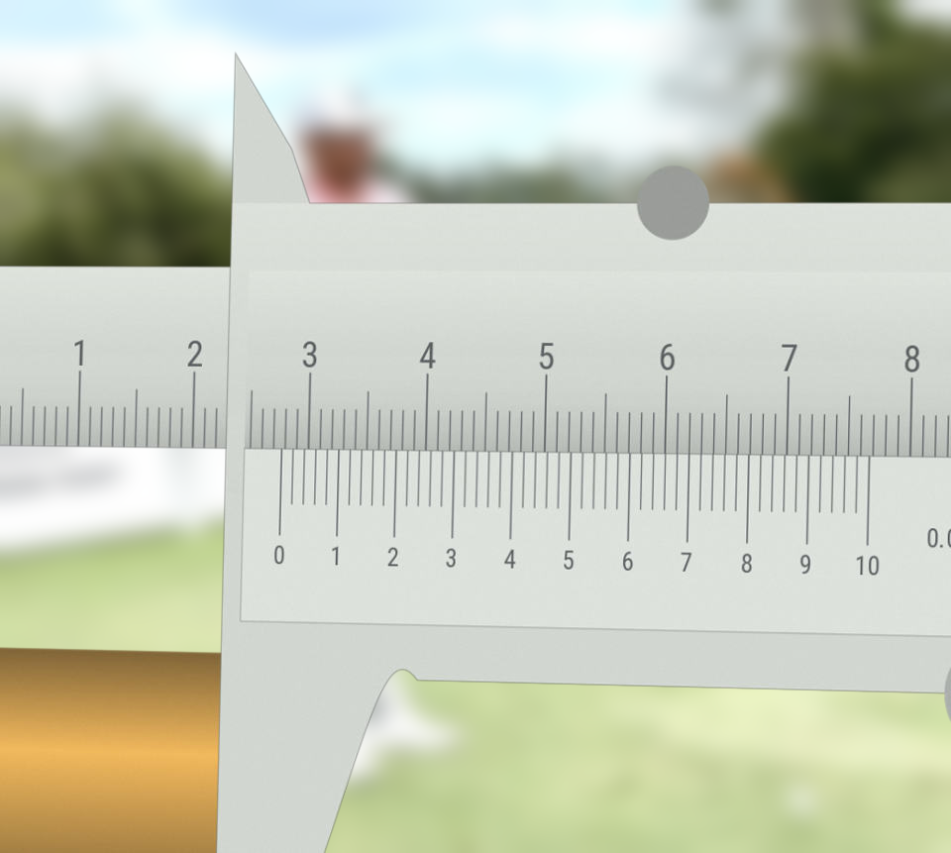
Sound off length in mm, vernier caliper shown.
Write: 27.7 mm
